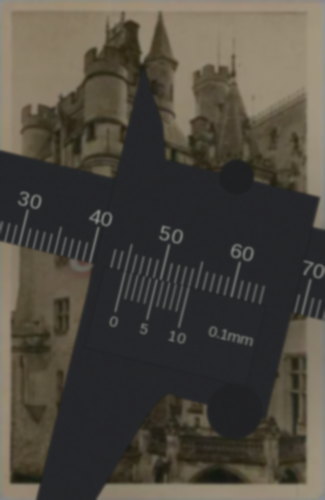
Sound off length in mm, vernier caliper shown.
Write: 45.0 mm
